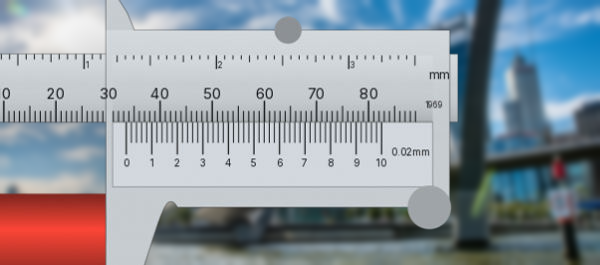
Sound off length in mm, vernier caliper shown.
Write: 33.5 mm
